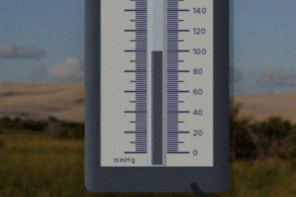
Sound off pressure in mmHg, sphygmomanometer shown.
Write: 100 mmHg
